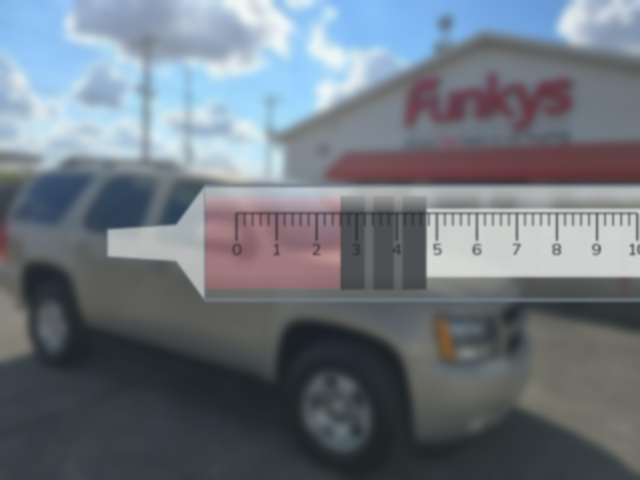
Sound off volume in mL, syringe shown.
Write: 2.6 mL
